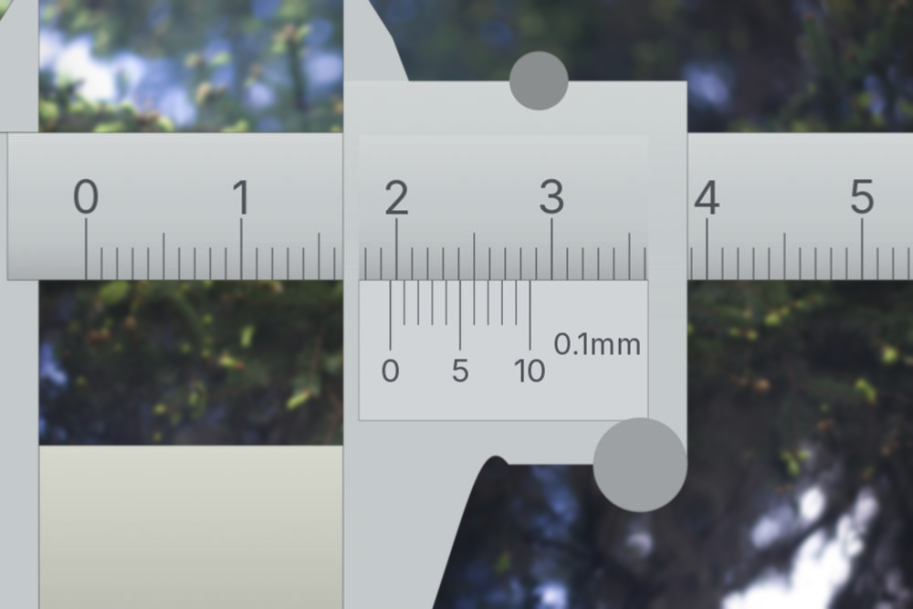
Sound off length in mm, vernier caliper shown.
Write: 19.6 mm
